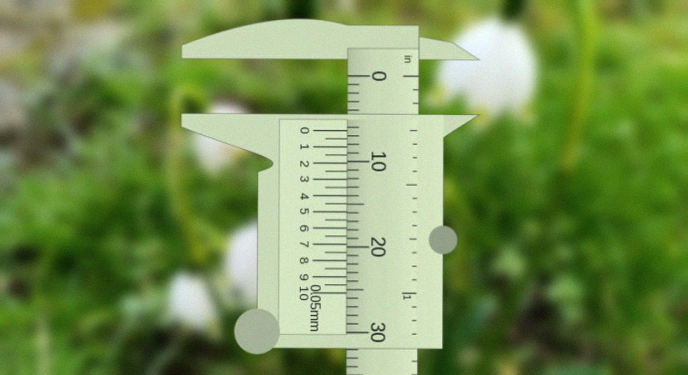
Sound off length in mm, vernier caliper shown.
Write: 6.4 mm
